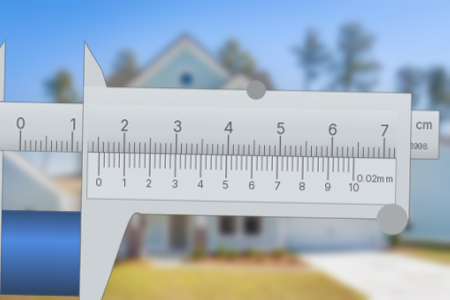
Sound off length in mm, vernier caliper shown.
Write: 15.2 mm
